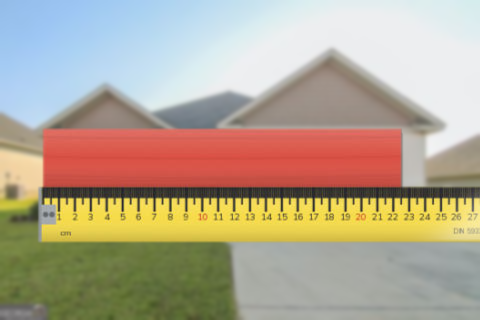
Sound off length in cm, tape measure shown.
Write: 22.5 cm
